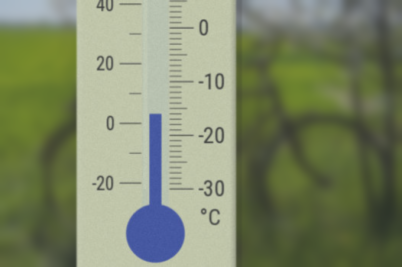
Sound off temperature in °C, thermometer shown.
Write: -16 °C
